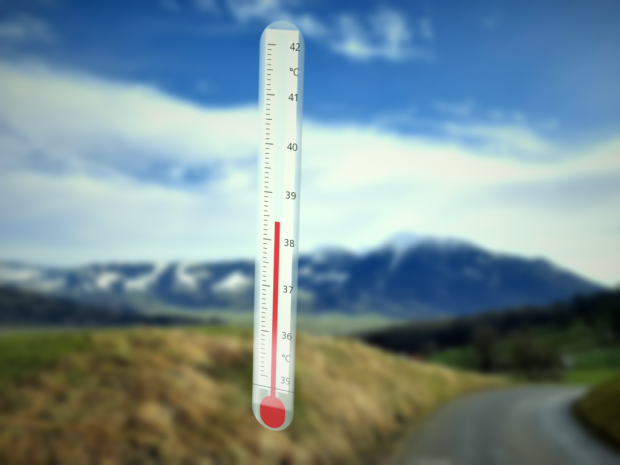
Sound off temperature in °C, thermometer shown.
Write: 38.4 °C
